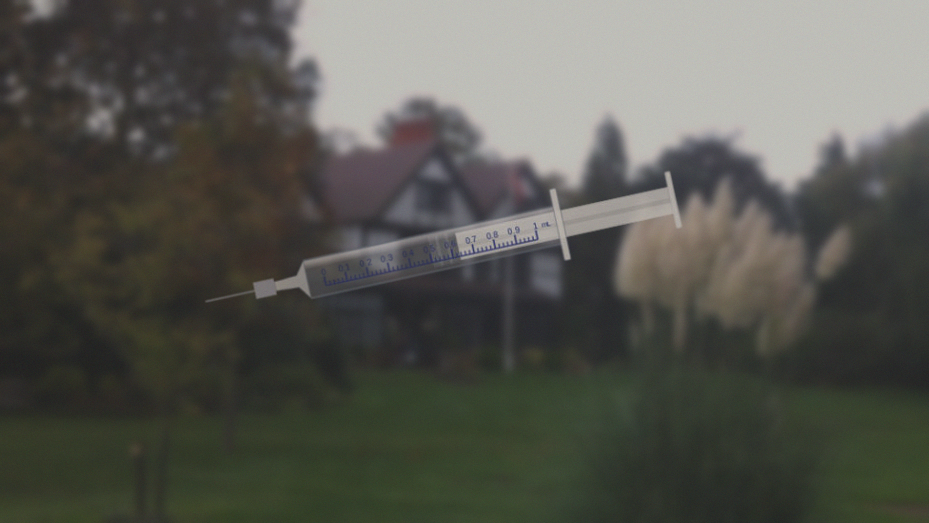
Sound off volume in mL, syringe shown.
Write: 0.5 mL
